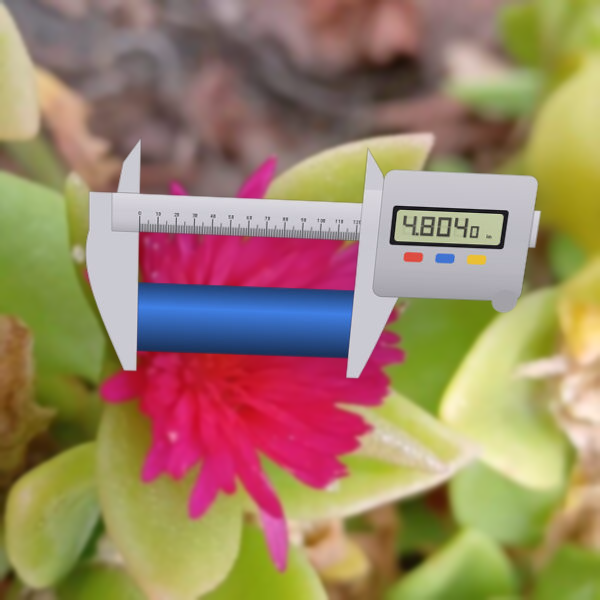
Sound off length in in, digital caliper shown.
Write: 4.8040 in
